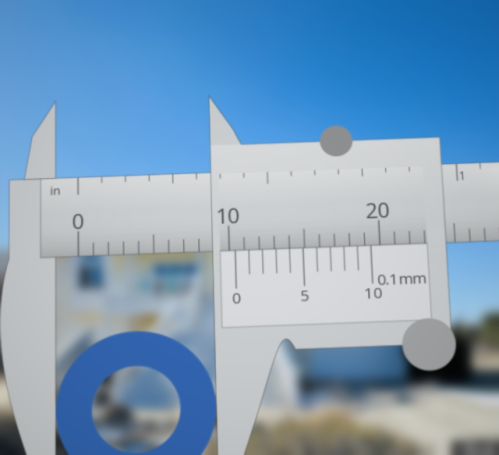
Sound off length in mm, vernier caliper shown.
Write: 10.4 mm
